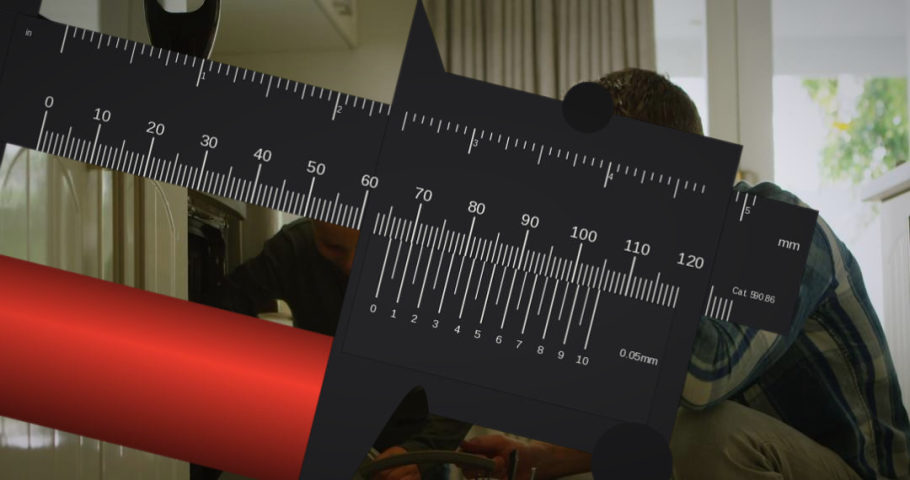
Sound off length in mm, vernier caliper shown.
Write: 66.2 mm
